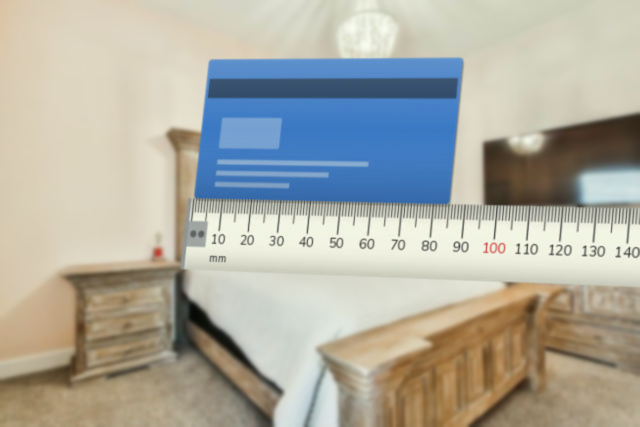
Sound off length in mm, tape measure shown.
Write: 85 mm
